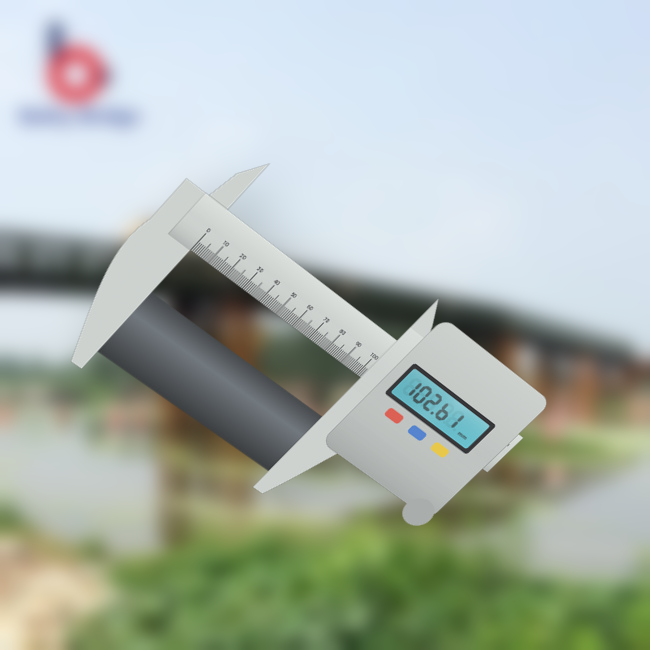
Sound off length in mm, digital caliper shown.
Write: 102.61 mm
